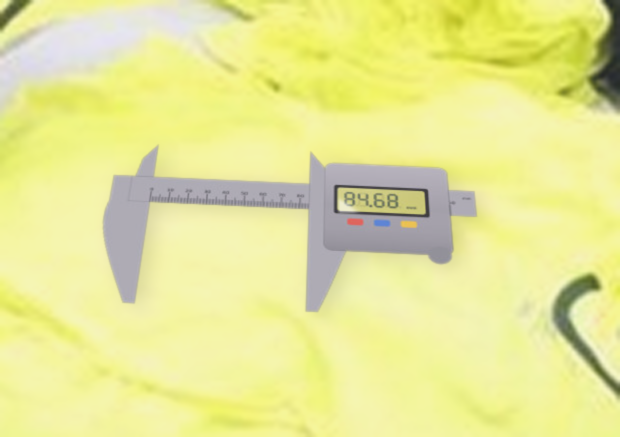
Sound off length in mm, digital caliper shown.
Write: 84.68 mm
